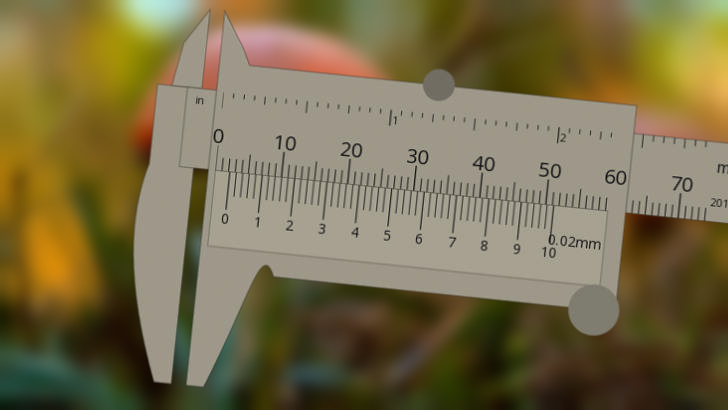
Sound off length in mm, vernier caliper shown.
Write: 2.2 mm
